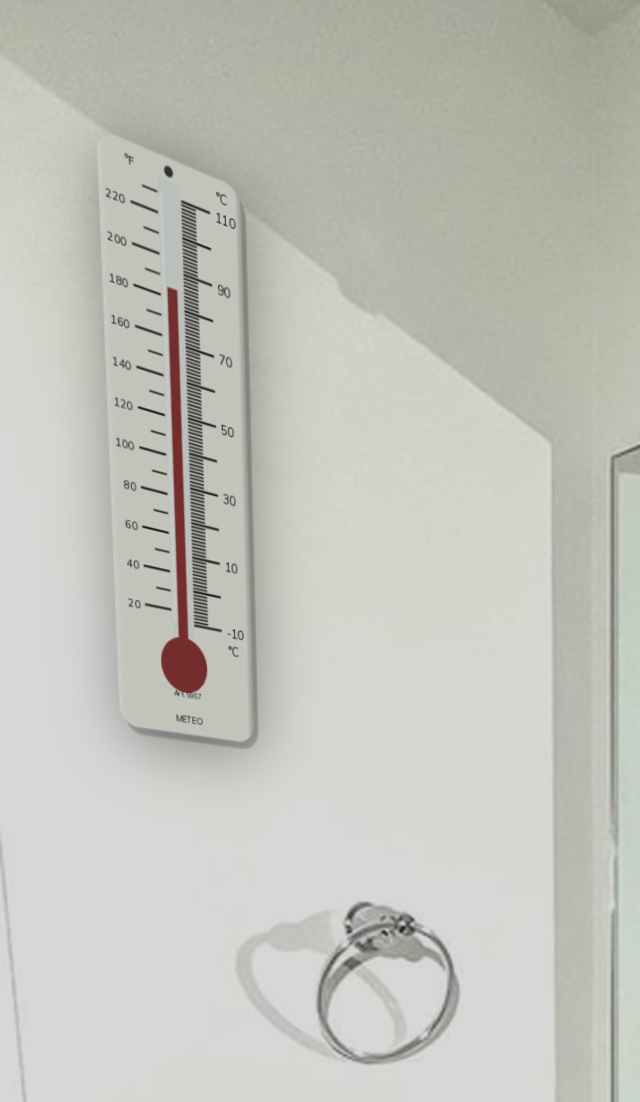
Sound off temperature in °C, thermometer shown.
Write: 85 °C
